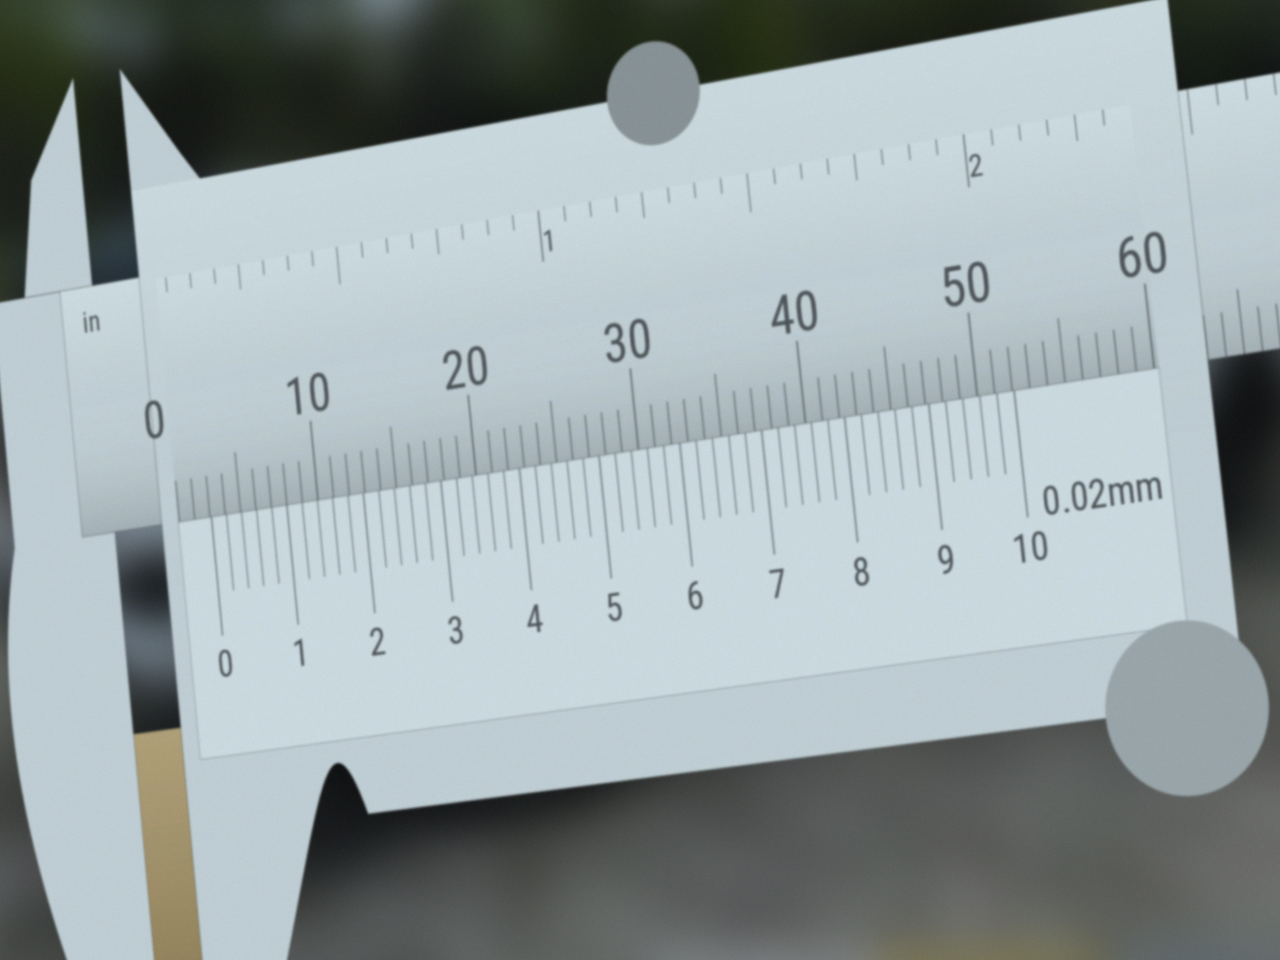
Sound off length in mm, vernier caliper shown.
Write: 3.1 mm
